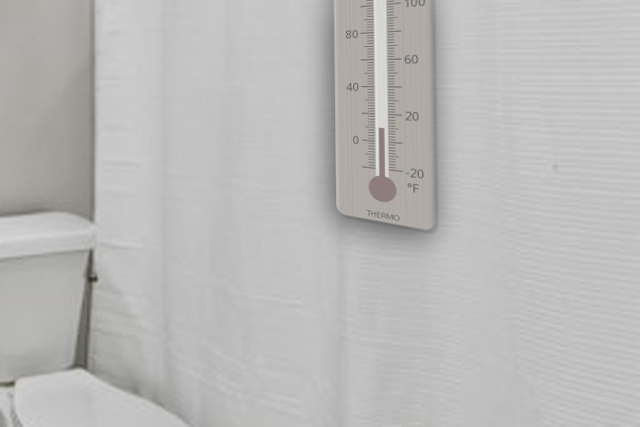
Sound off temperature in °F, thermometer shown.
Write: 10 °F
